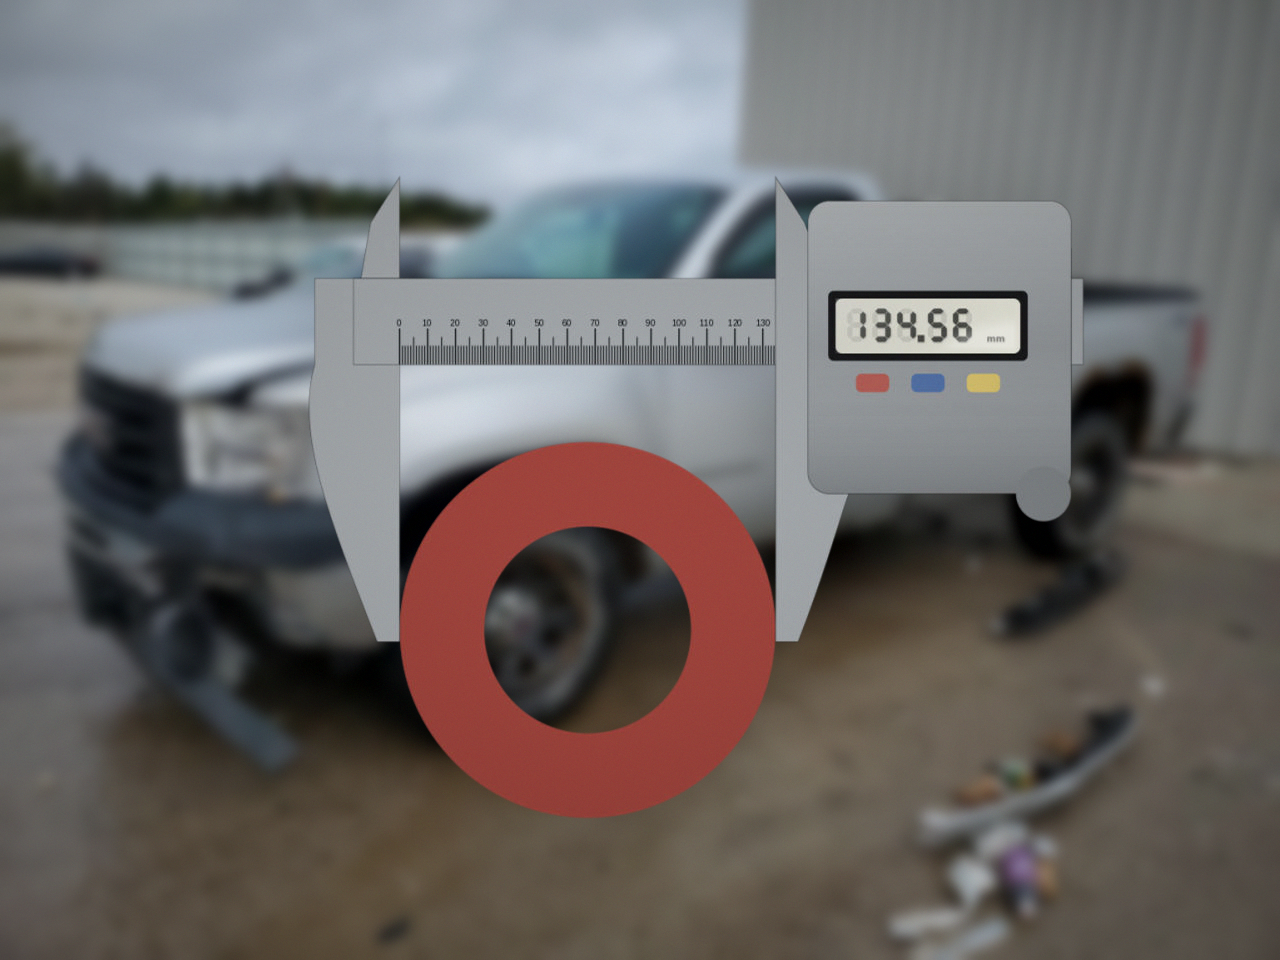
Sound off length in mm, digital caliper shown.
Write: 134.56 mm
